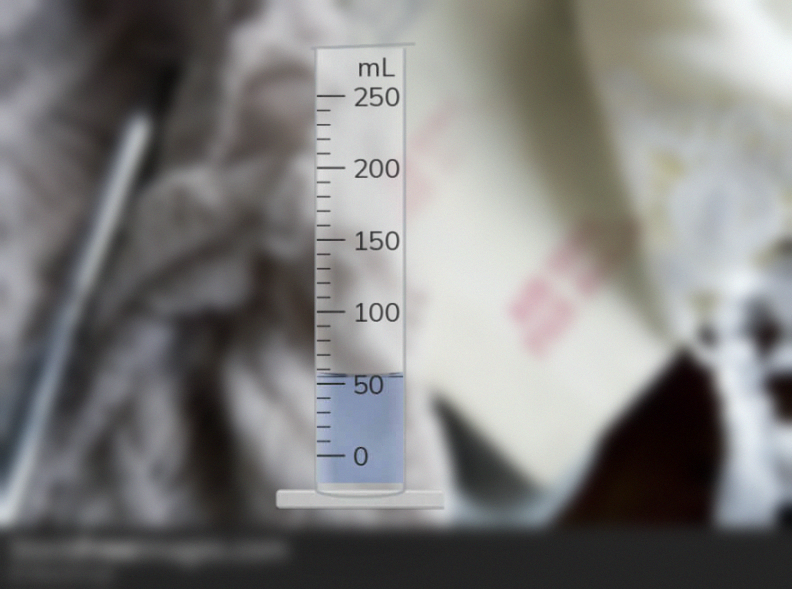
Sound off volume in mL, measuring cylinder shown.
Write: 55 mL
